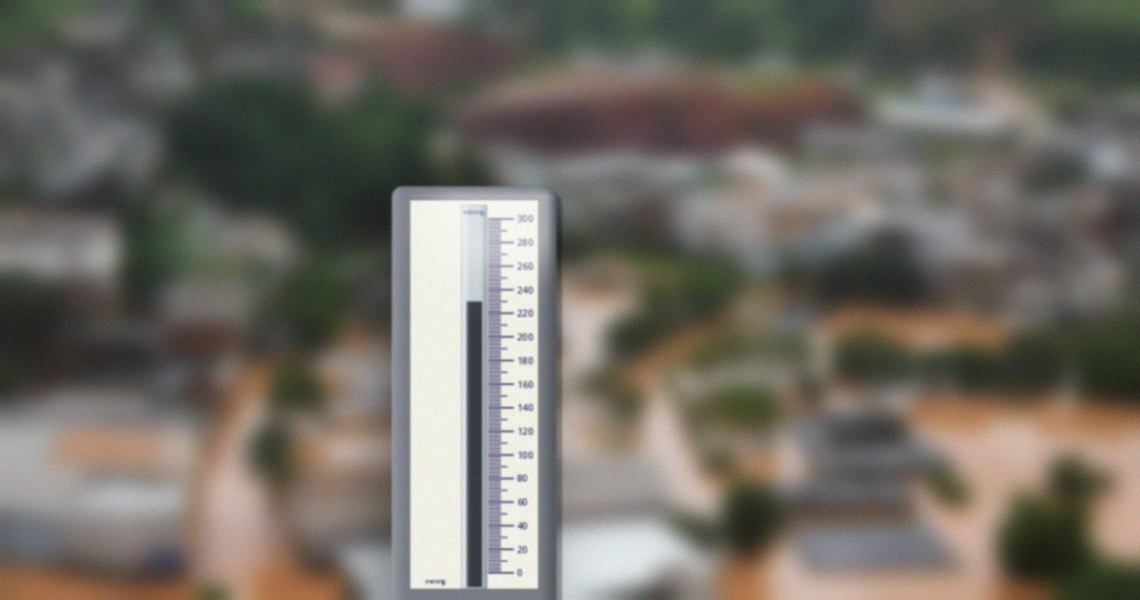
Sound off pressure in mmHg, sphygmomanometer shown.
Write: 230 mmHg
